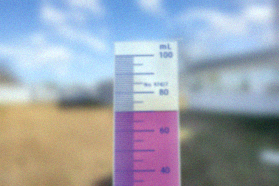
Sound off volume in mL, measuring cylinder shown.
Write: 70 mL
